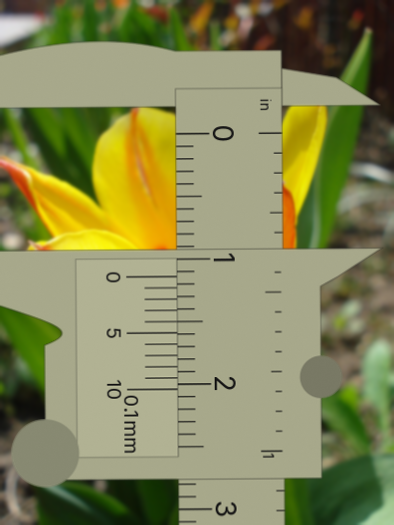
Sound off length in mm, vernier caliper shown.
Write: 11.4 mm
